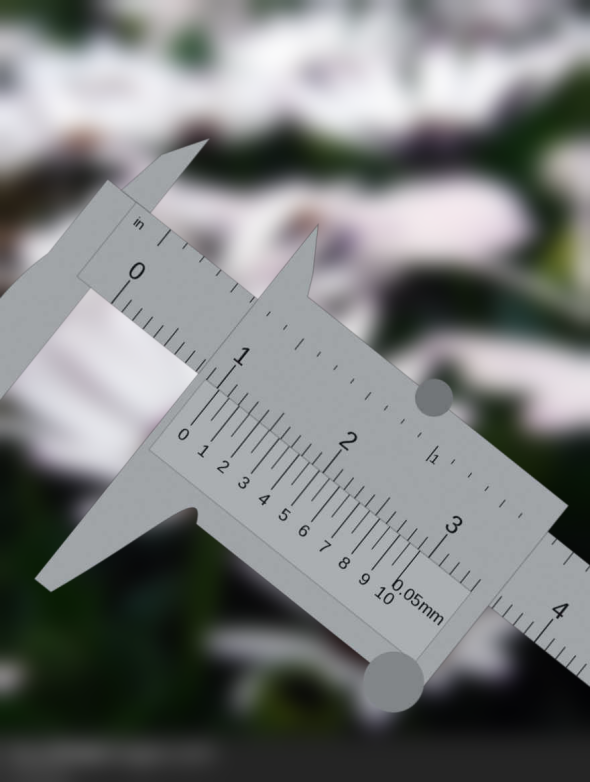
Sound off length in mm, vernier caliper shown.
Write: 10.2 mm
